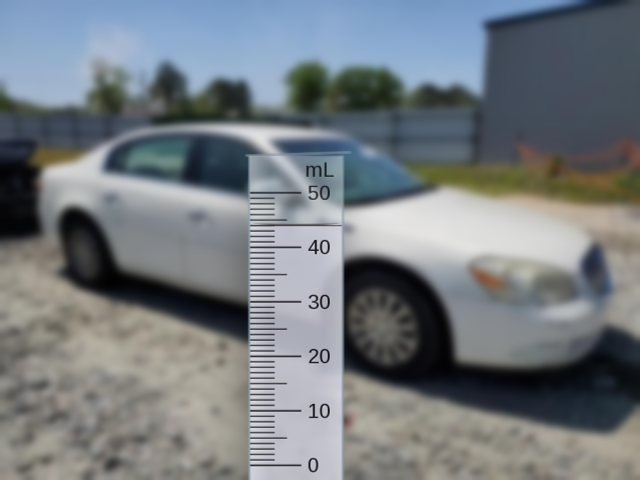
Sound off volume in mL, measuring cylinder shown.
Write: 44 mL
